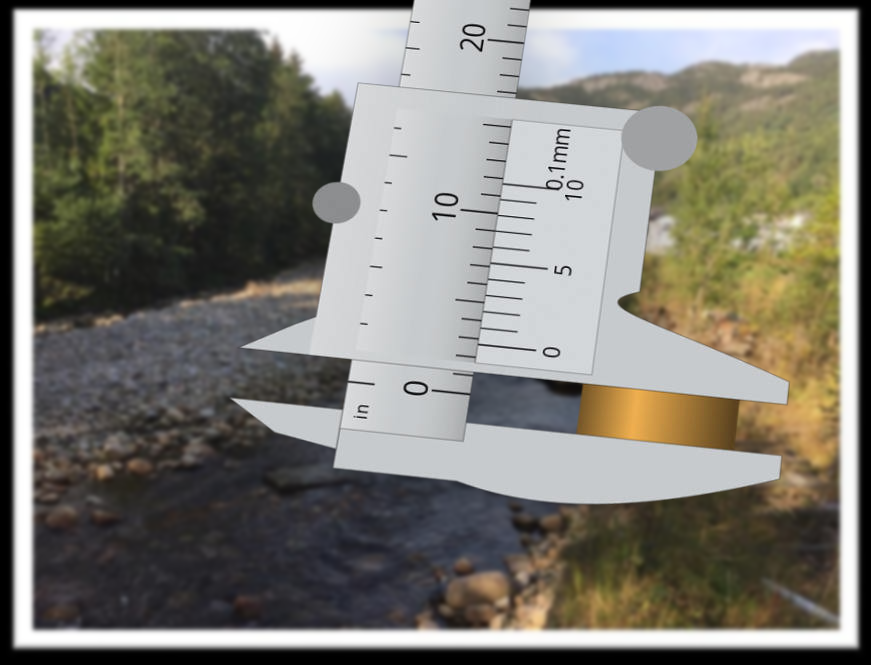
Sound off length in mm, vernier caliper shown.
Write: 2.7 mm
